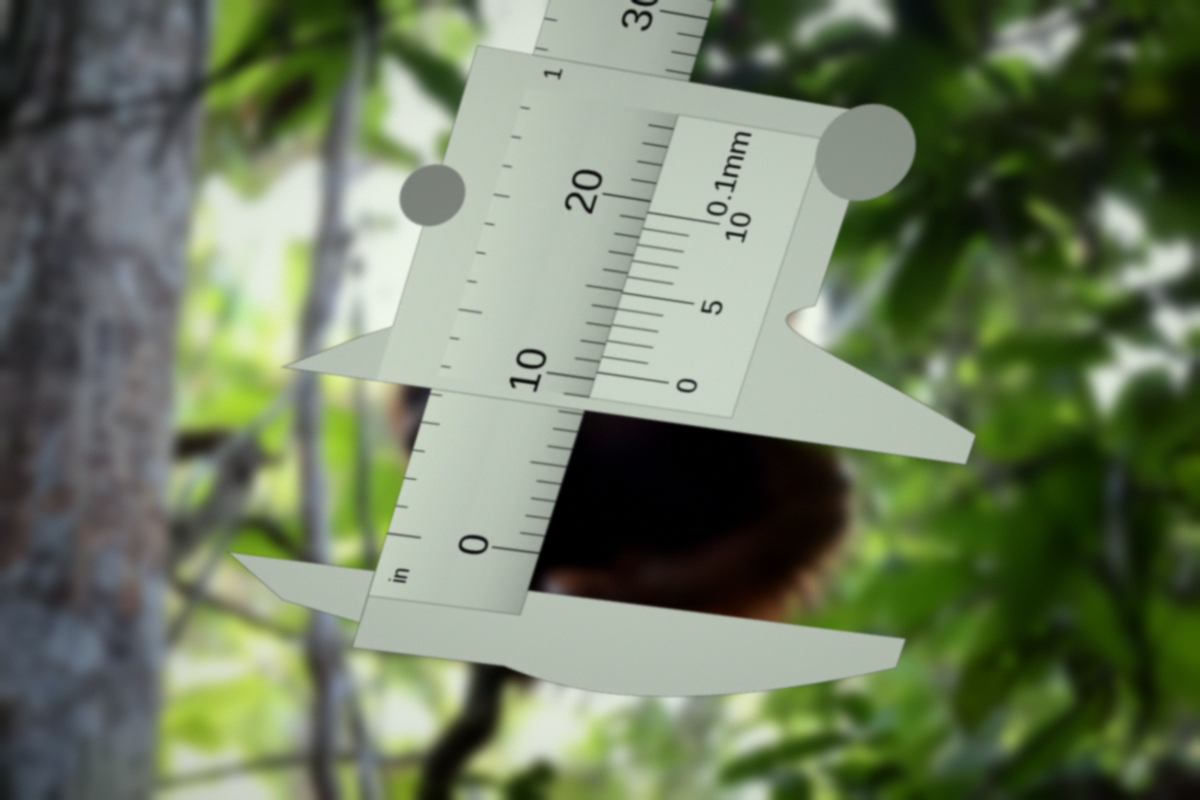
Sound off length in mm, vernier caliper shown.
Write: 10.4 mm
